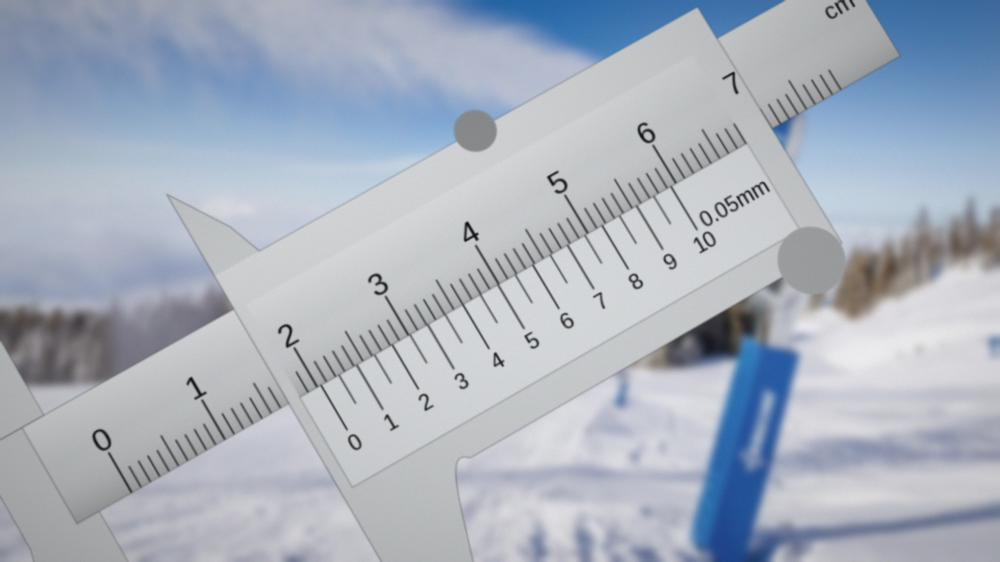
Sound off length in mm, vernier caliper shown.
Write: 20.4 mm
